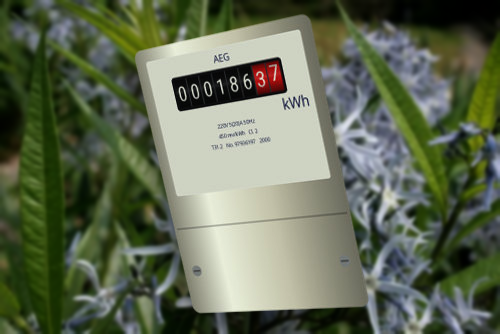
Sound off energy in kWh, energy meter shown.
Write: 186.37 kWh
